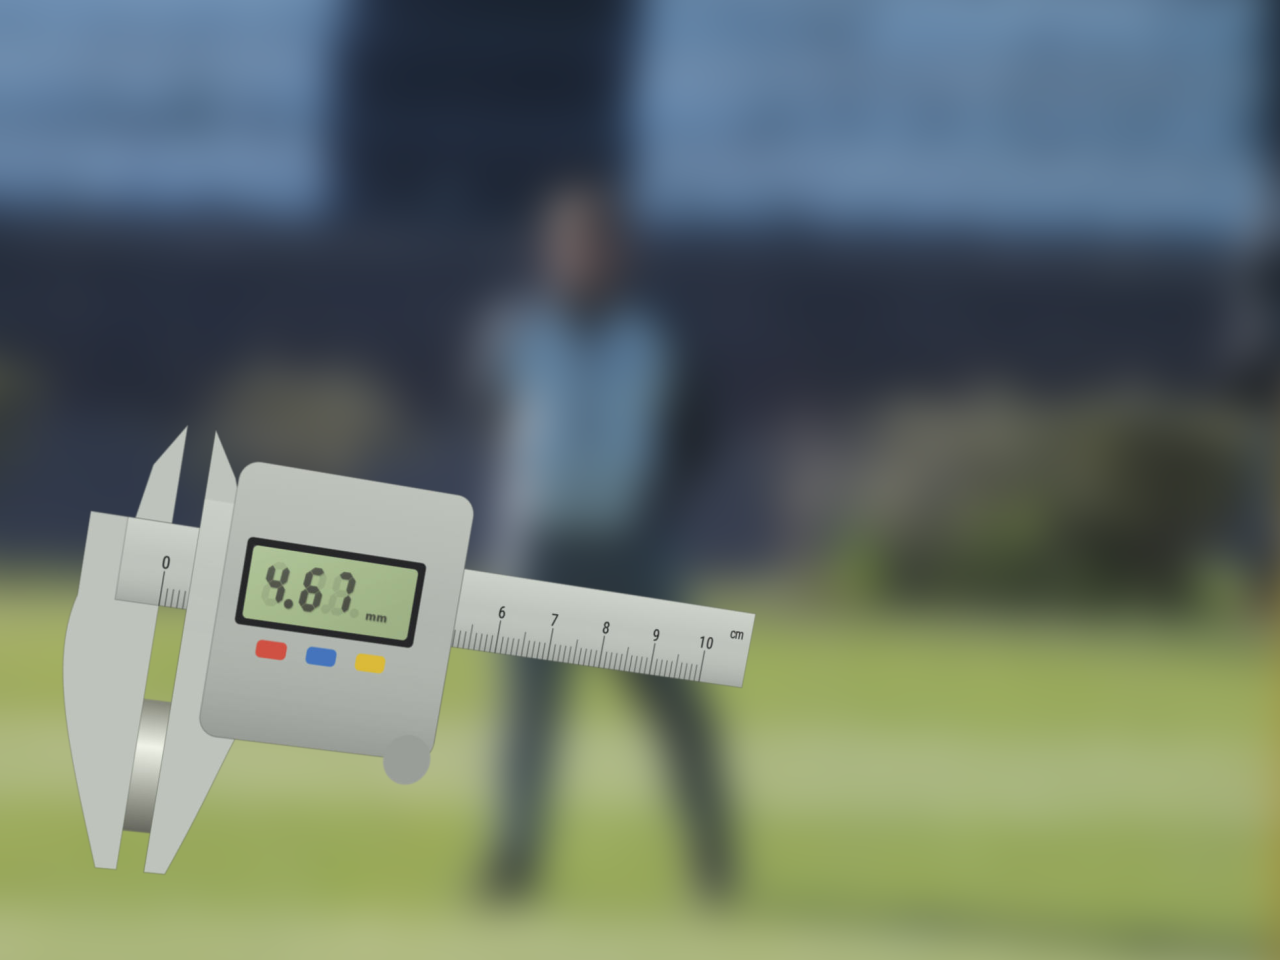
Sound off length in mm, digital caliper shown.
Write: 4.67 mm
